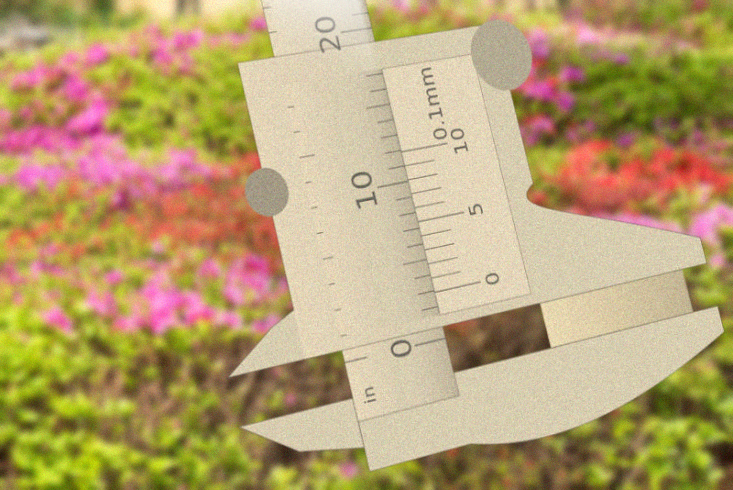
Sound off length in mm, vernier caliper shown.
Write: 2.9 mm
